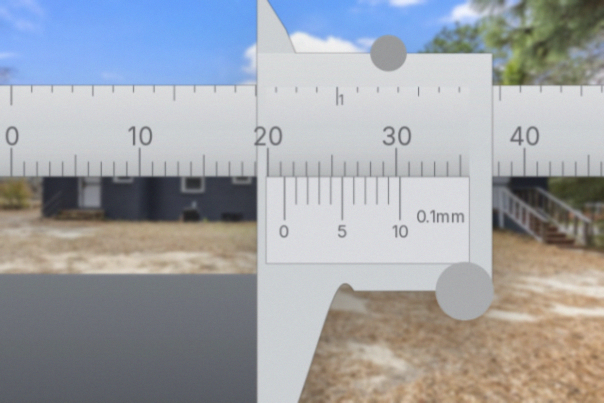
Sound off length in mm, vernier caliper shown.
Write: 21.3 mm
